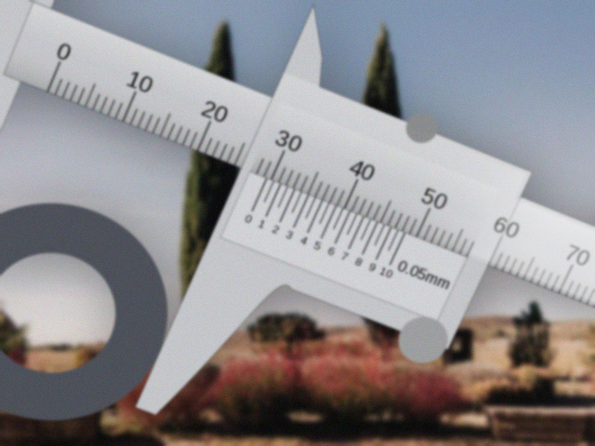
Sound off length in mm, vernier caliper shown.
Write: 29.4 mm
